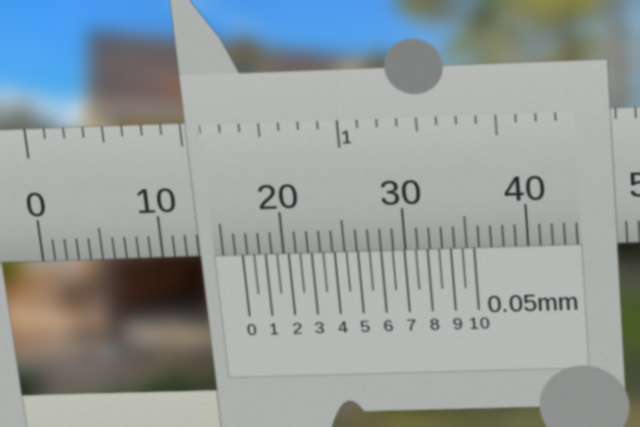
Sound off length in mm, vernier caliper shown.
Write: 16.6 mm
